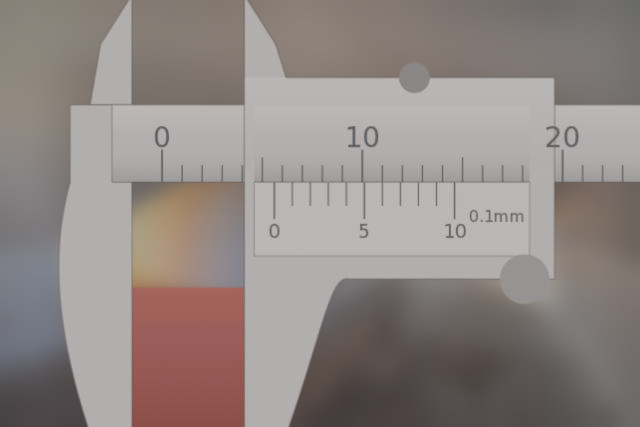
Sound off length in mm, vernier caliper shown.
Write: 5.6 mm
